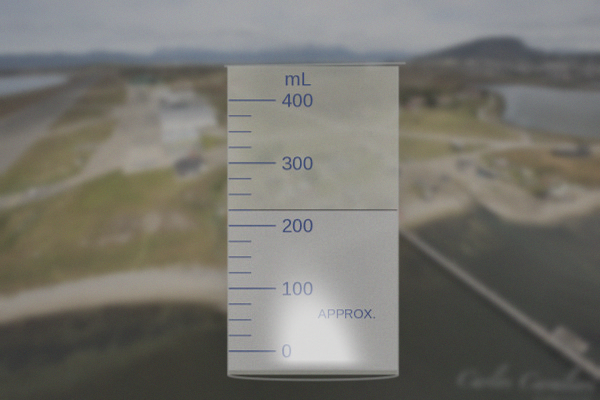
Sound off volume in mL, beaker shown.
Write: 225 mL
